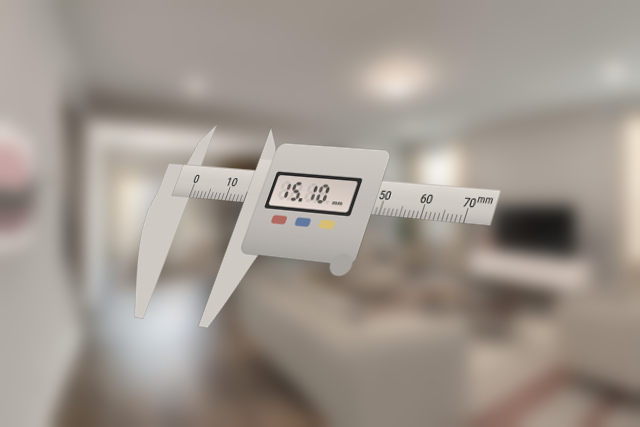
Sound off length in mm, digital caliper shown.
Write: 15.10 mm
